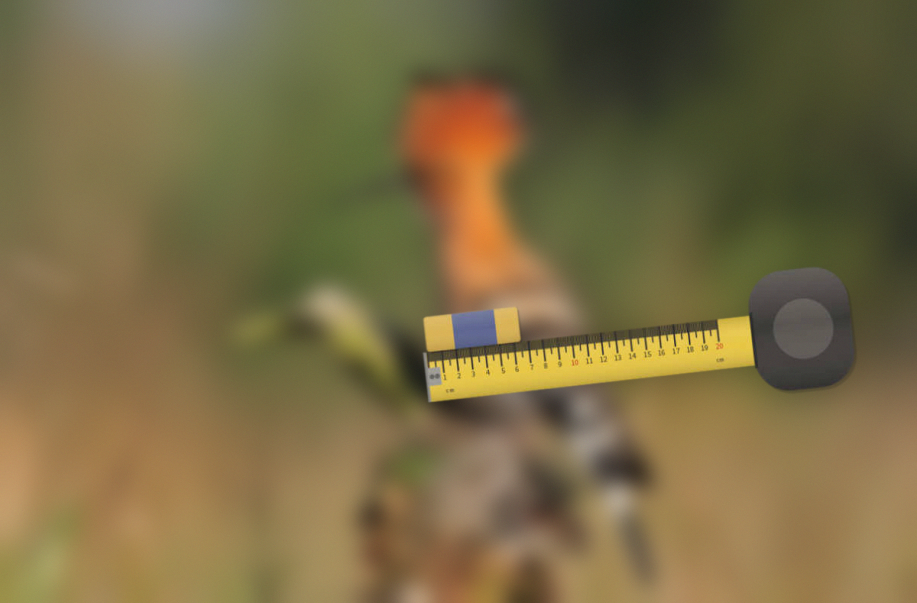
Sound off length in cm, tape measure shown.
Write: 6.5 cm
